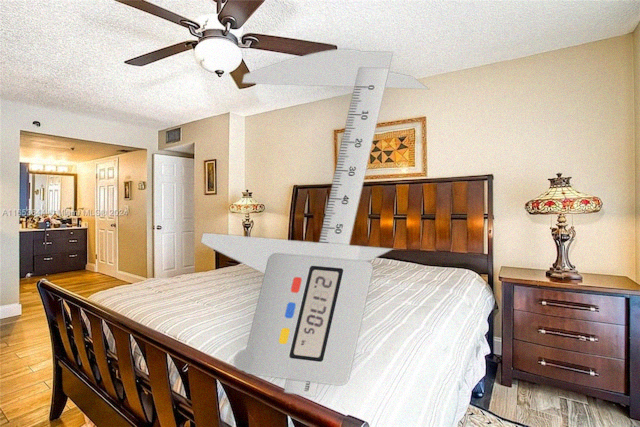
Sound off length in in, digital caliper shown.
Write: 2.1705 in
